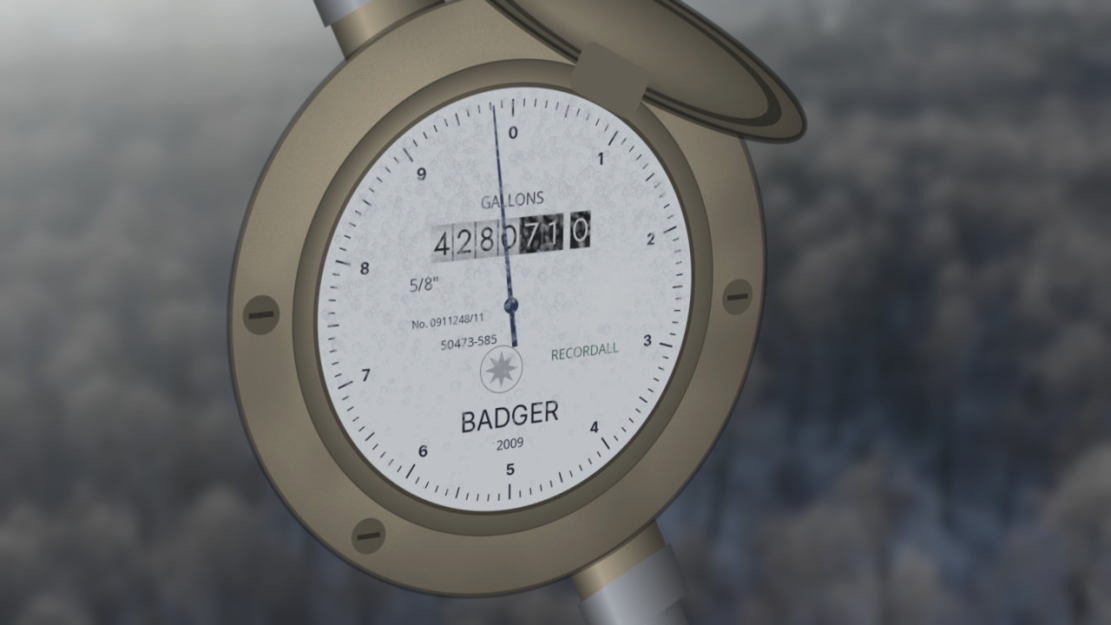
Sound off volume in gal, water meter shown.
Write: 4280709.8 gal
